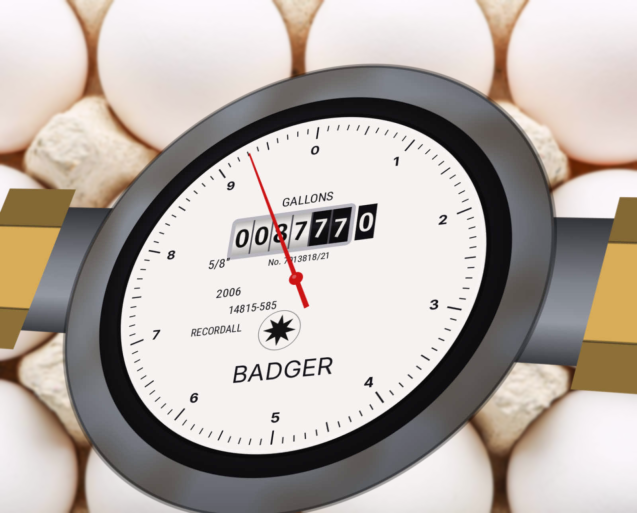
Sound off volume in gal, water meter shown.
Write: 87769.3 gal
